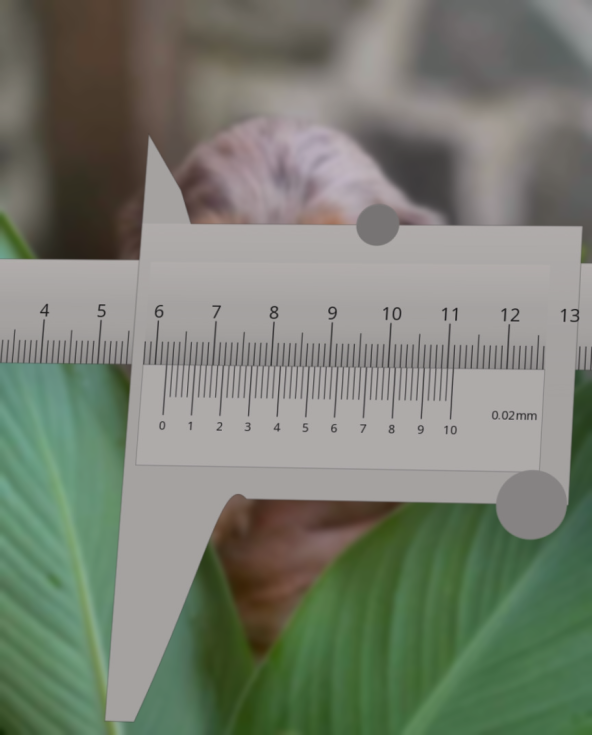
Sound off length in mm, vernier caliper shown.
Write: 62.0 mm
